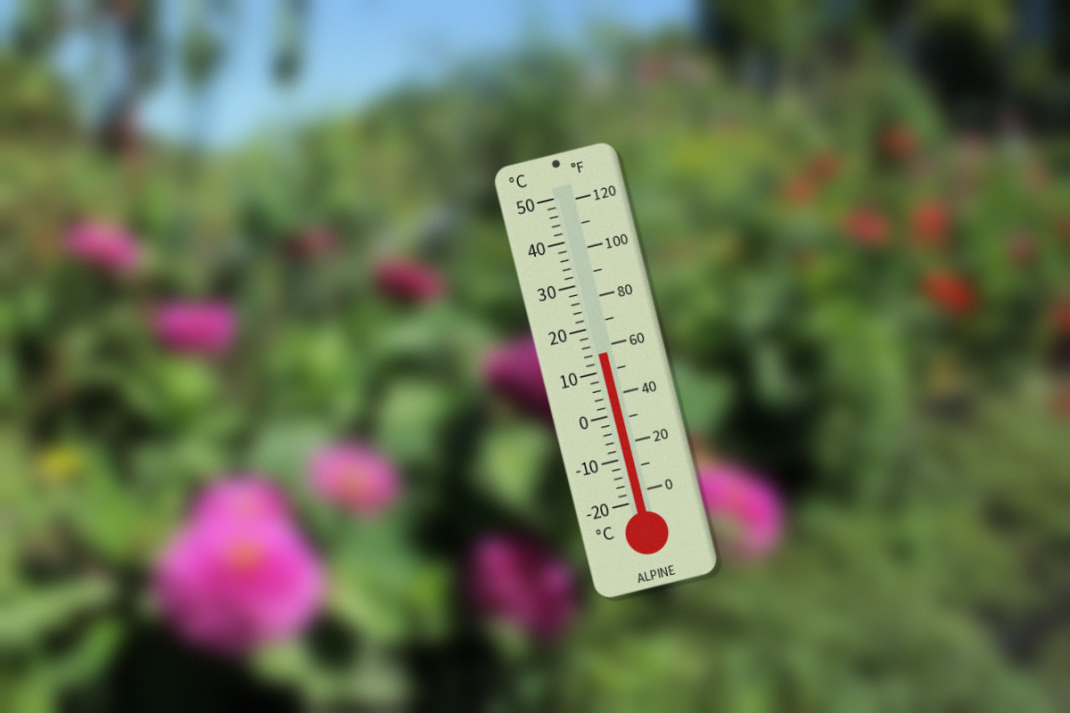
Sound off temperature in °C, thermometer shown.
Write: 14 °C
